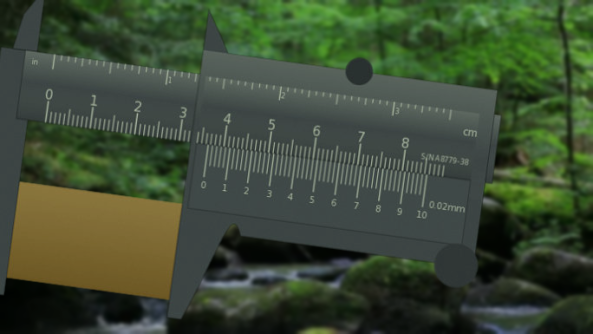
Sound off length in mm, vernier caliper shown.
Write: 36.5 mm
